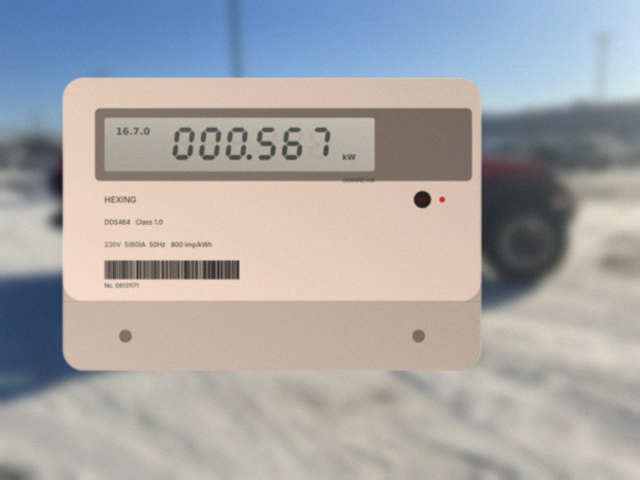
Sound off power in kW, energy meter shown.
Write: 0.567 kW
